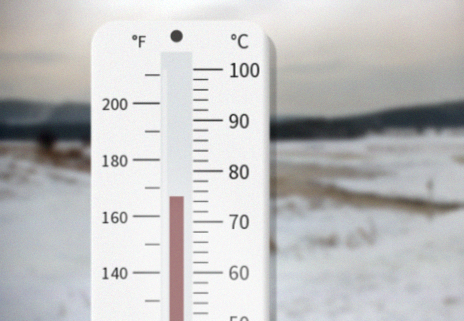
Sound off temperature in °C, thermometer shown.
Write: 75 °C
